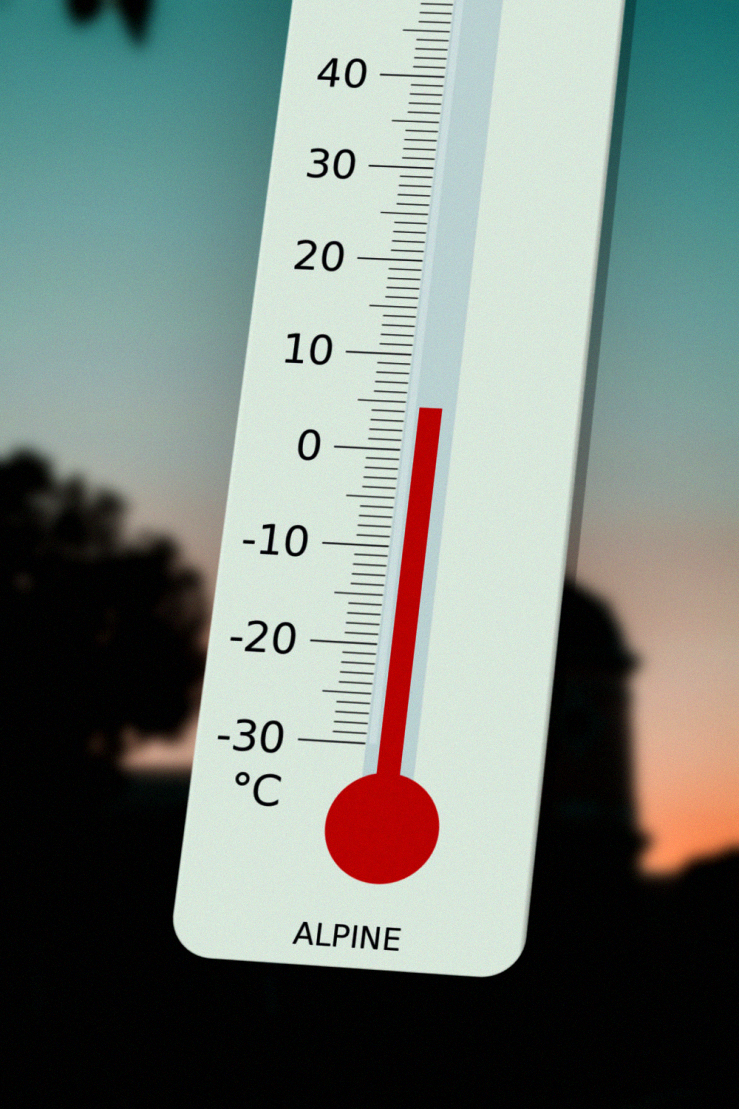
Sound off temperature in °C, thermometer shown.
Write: 4.5 °C
